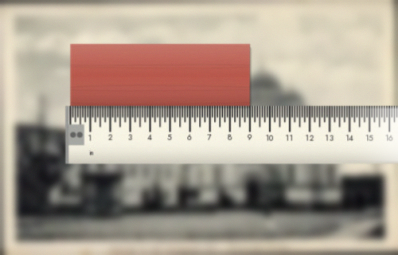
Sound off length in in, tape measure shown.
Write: 9 in
